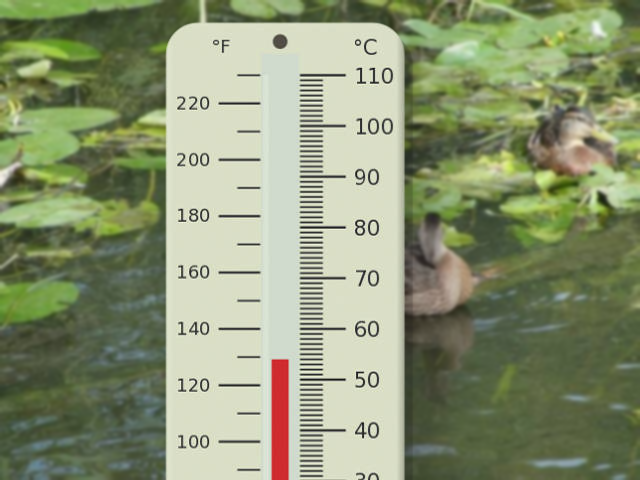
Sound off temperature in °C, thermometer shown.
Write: 54 °C
